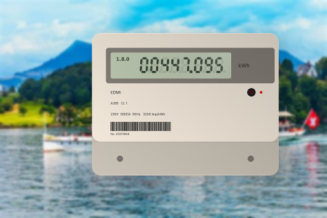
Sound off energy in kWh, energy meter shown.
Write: 447.095 kWh
